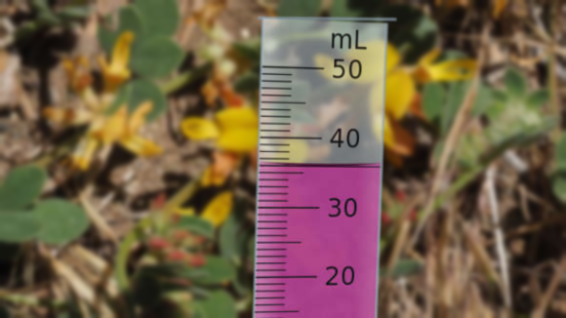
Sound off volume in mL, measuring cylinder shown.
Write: 36 mL
